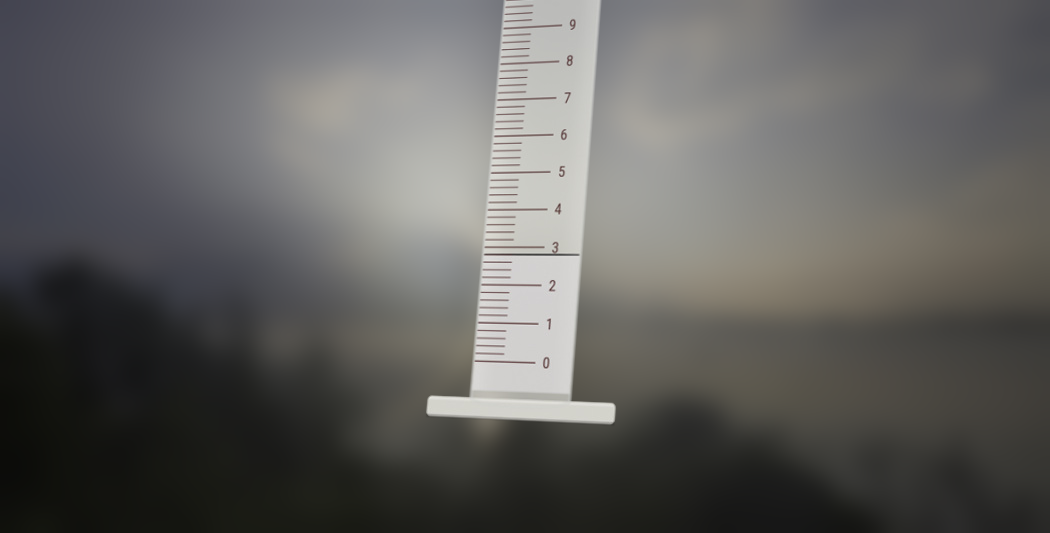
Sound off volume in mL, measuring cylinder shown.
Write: 2.8 mL
